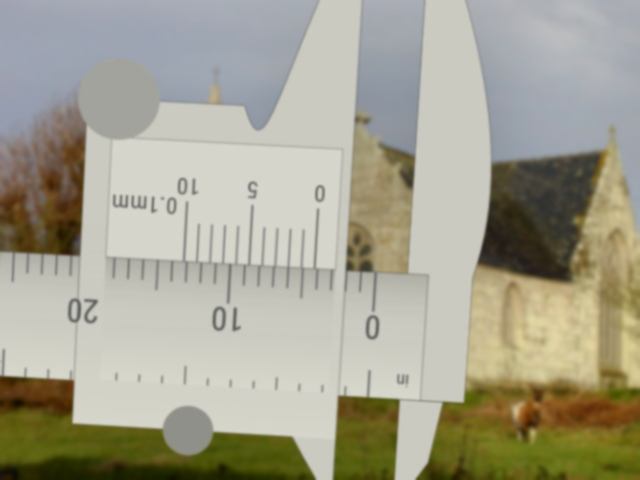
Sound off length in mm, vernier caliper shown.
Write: 4.2 mm
